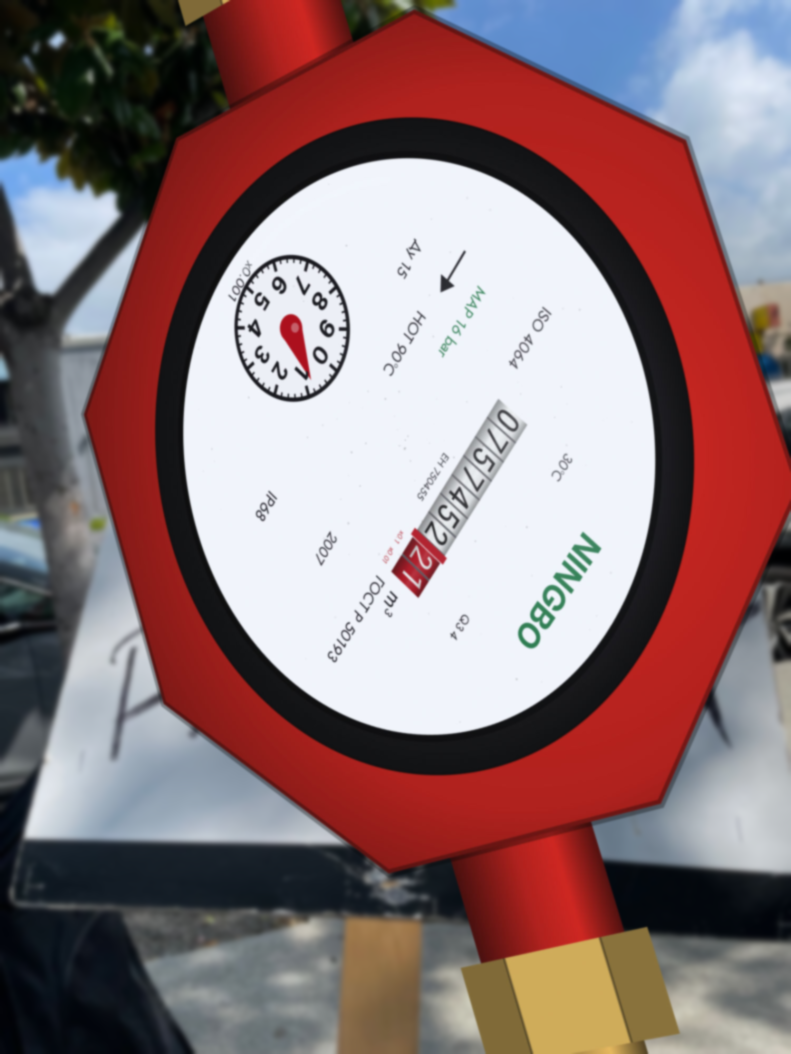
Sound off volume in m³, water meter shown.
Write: 757452.210 m³
